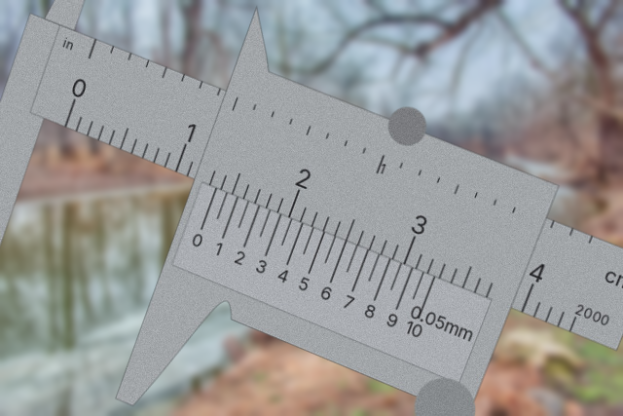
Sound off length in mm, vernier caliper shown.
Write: 13.6 mm
